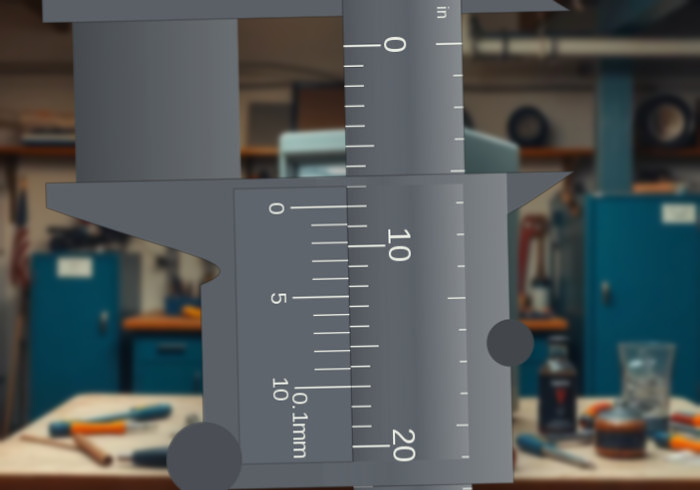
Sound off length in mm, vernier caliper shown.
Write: 8.0 mm
